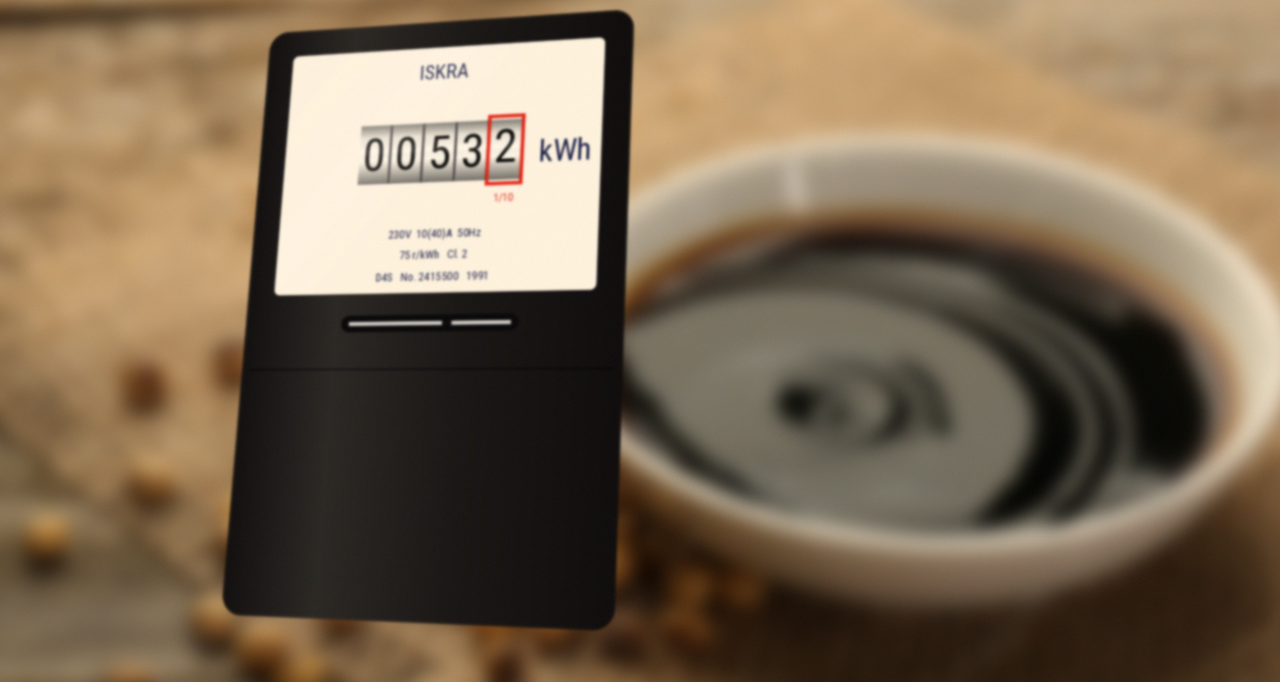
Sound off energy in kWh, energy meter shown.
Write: 53.2 kWh
